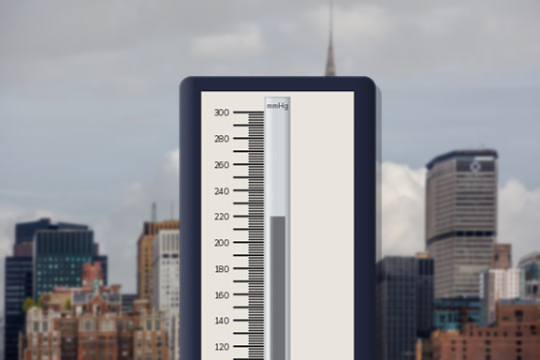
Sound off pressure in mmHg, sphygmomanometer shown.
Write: 220 mmHg
